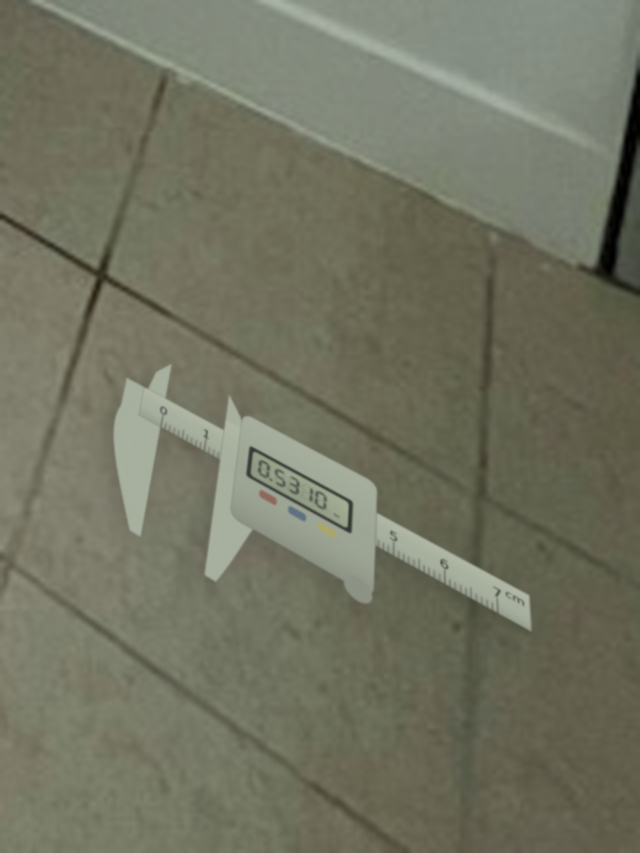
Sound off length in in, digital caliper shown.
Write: 0.5310 in
